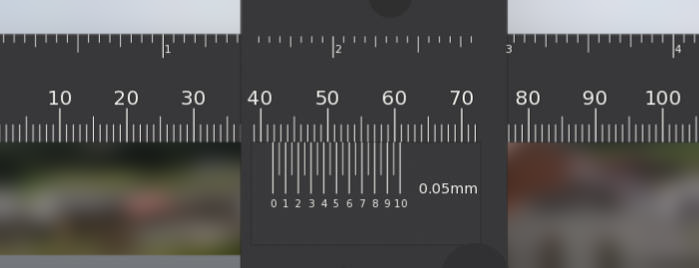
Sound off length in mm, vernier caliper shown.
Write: 41.8 mm
